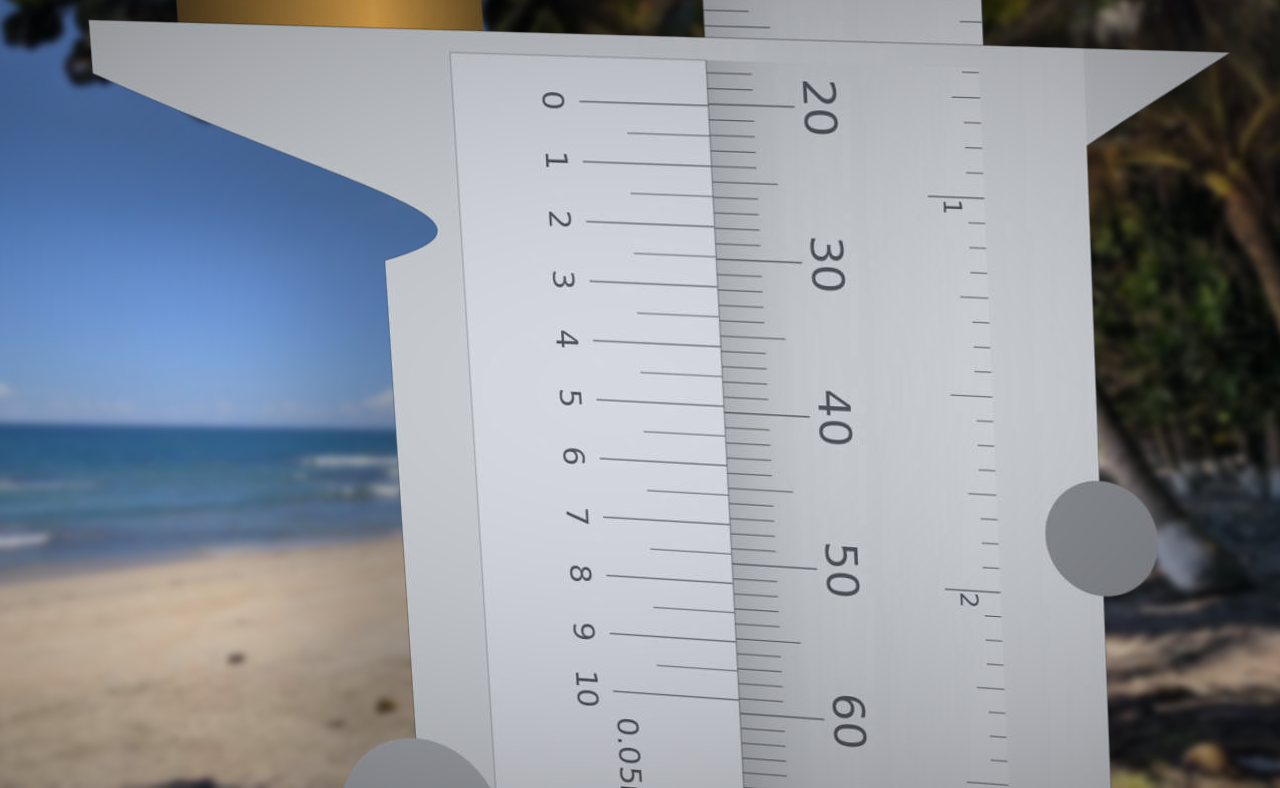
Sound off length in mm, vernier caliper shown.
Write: 20.1 mm
